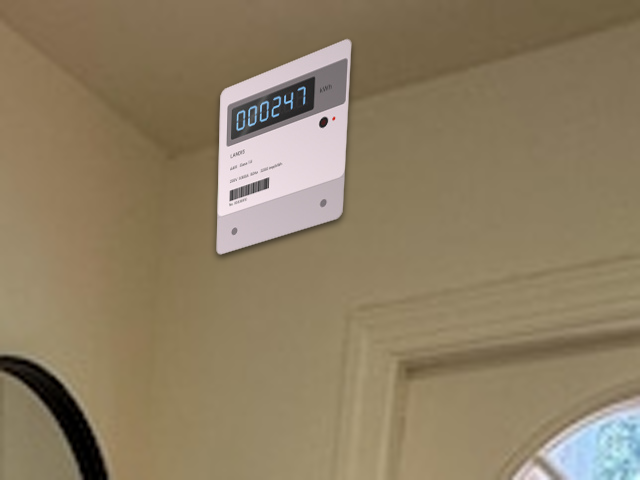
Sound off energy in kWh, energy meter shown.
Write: 247 kWh
